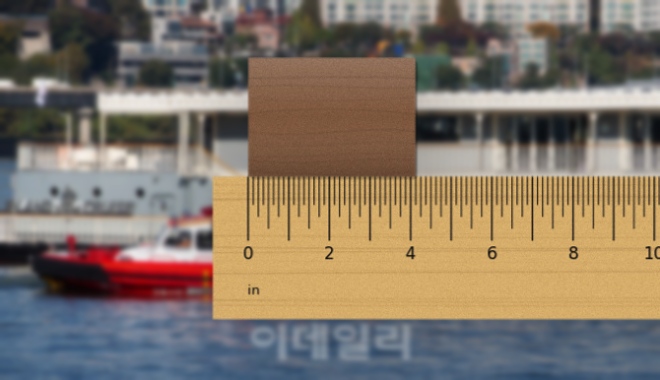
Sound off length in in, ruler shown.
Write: 4.125 in
